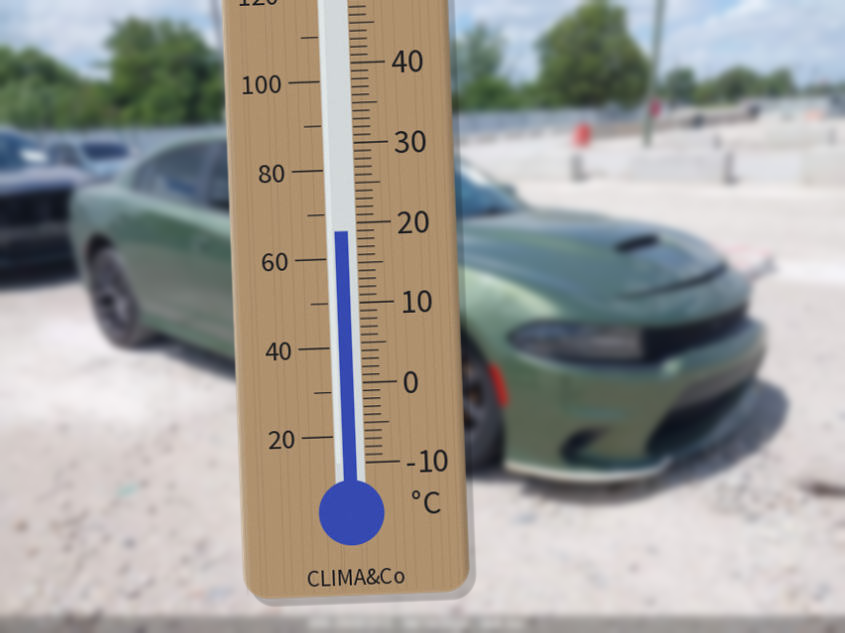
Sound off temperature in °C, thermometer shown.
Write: 19 °C
